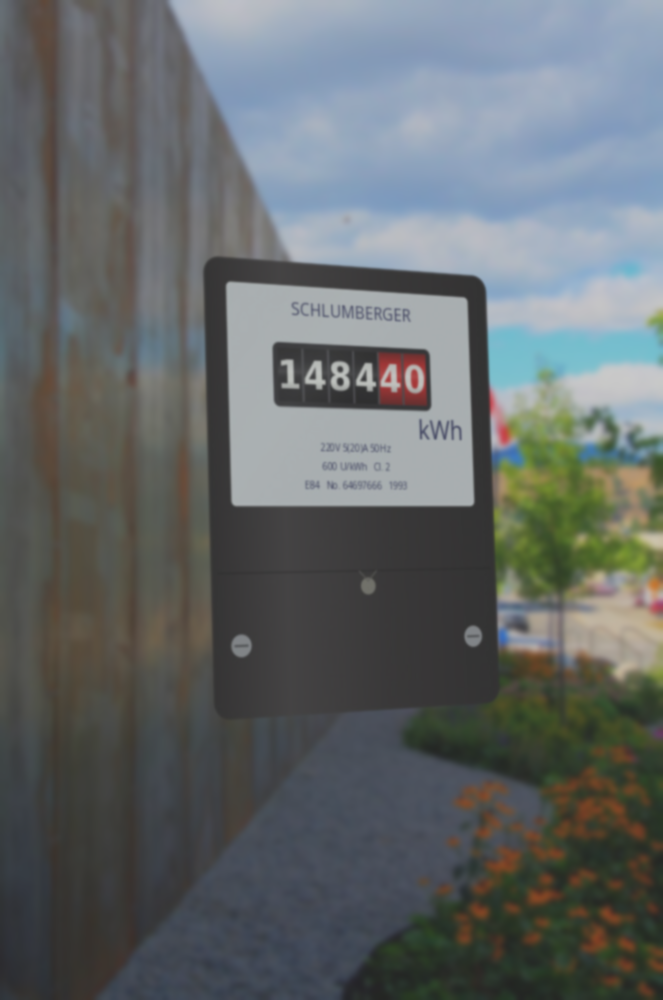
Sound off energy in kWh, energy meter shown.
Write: 1484.40 kWh
